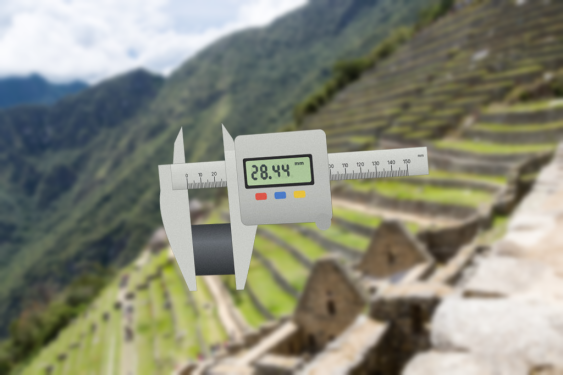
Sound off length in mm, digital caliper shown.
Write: 28.44 mm
